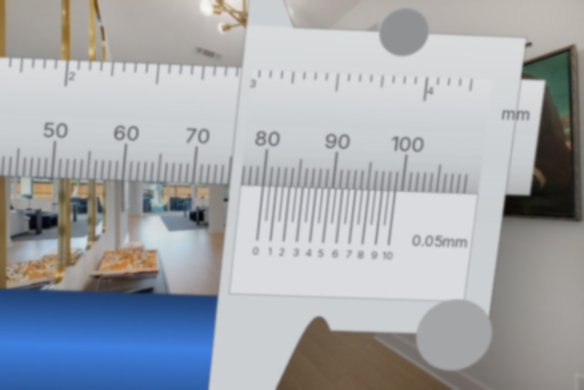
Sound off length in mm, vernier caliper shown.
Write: 80.0 mm
